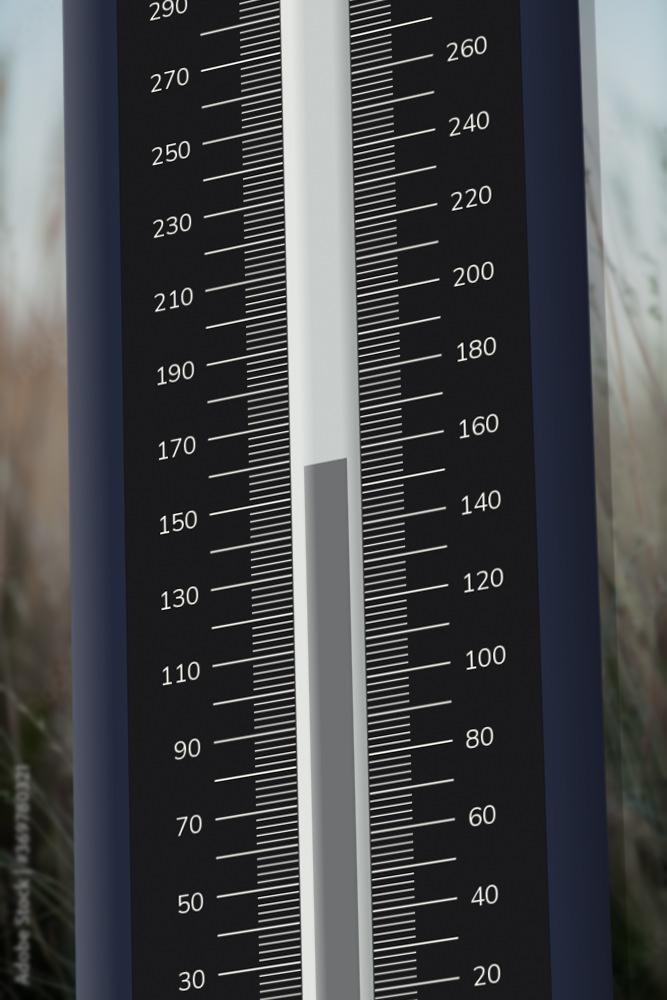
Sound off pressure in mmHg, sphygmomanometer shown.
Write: 158 mmHg
